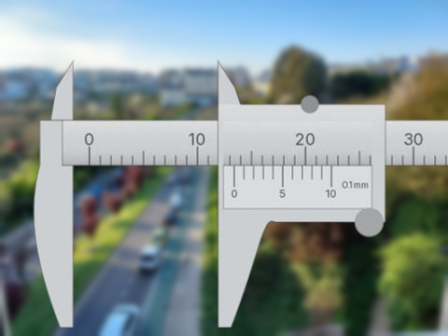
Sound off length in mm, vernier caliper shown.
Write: 13.4 mm
